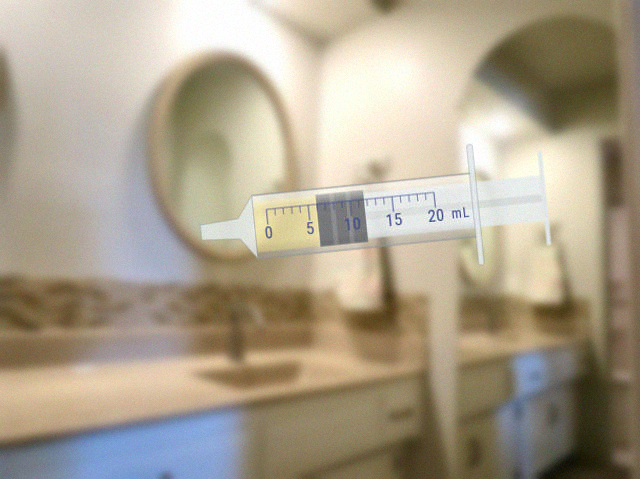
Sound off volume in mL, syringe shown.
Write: 6 mL
